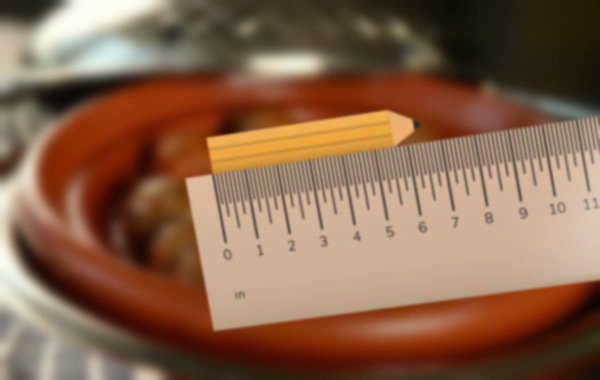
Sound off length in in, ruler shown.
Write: 6.5 in
